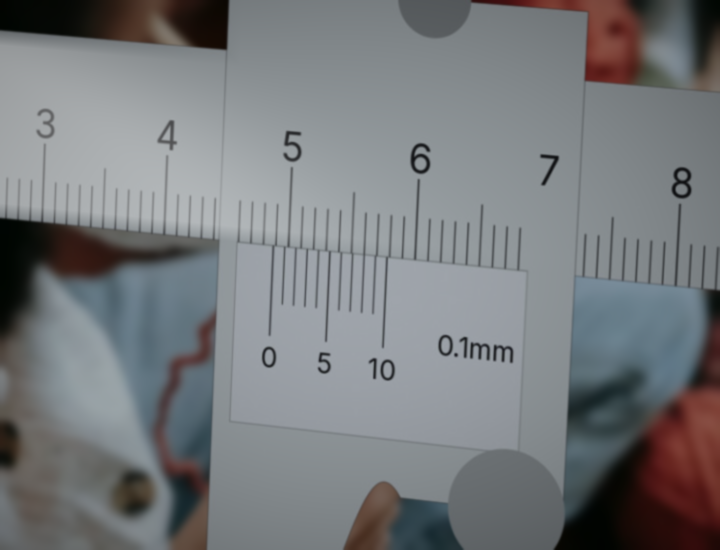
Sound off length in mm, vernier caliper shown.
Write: 48.8 mm
